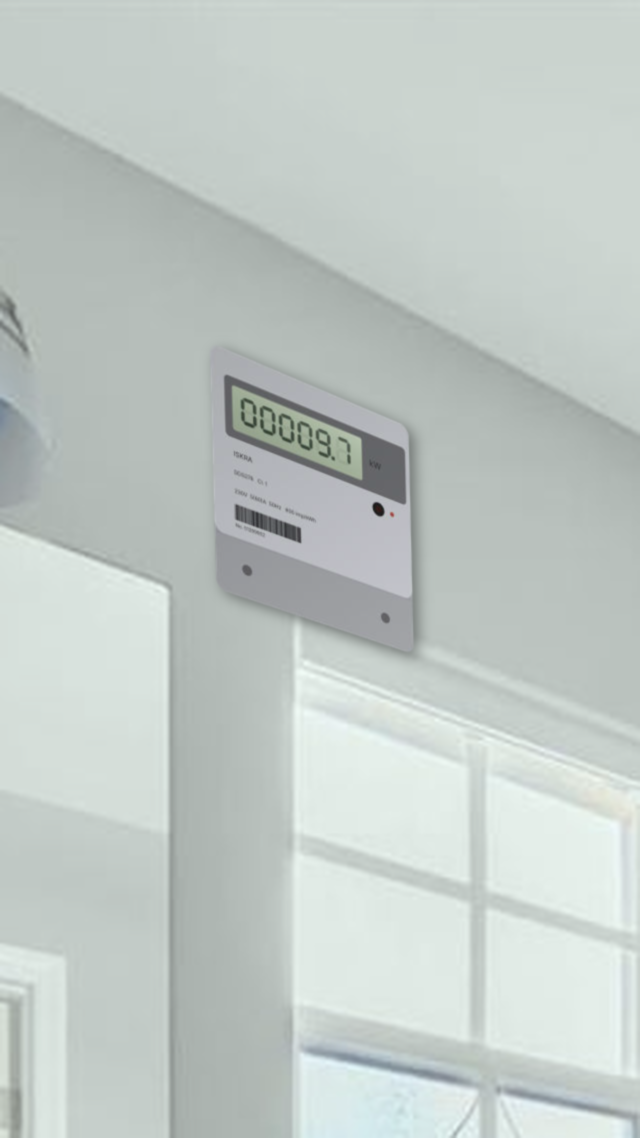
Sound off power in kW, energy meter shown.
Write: 9.7 kW
